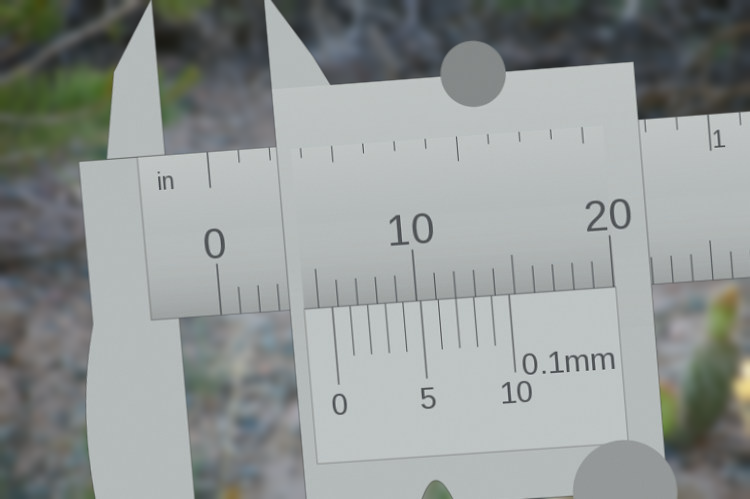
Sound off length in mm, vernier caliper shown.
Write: 5.7 mm
